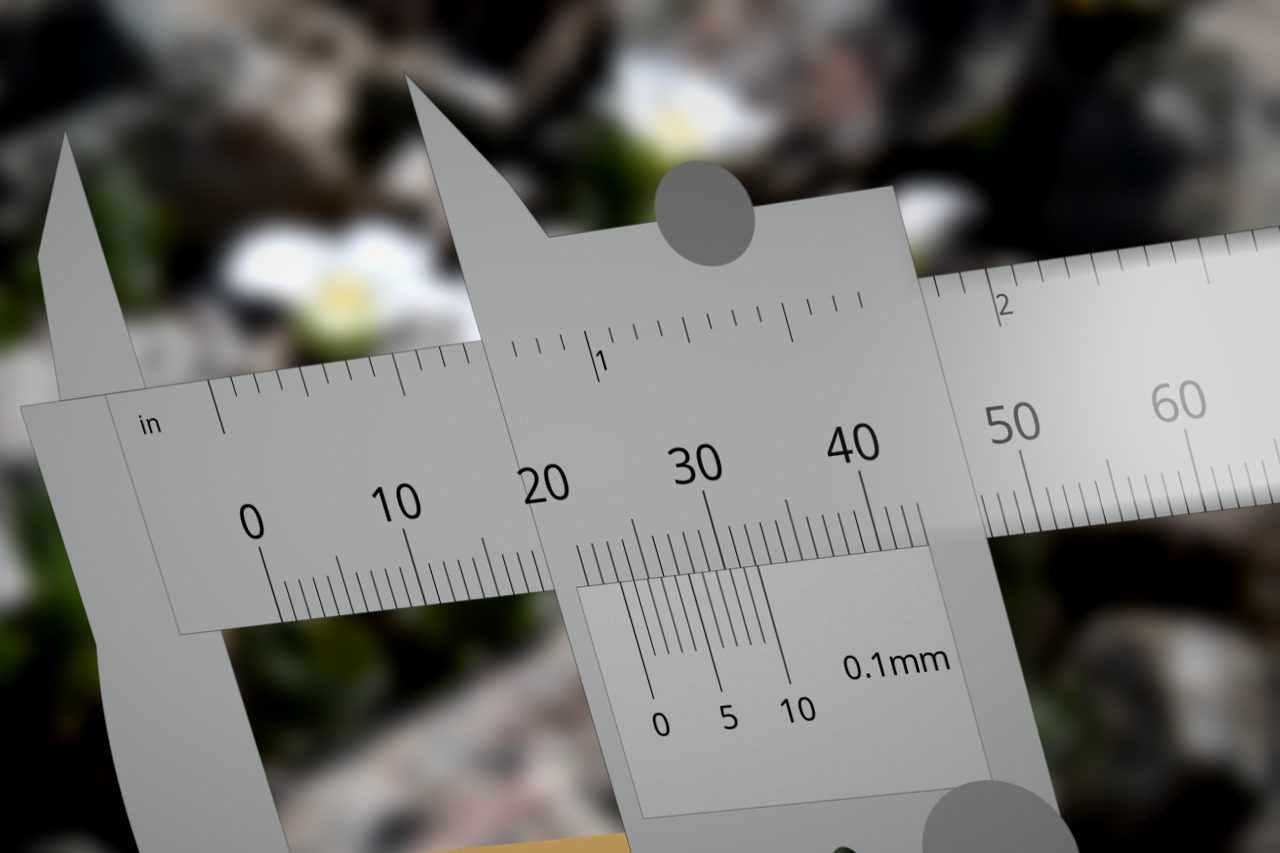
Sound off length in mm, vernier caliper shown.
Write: 23.1 mm
